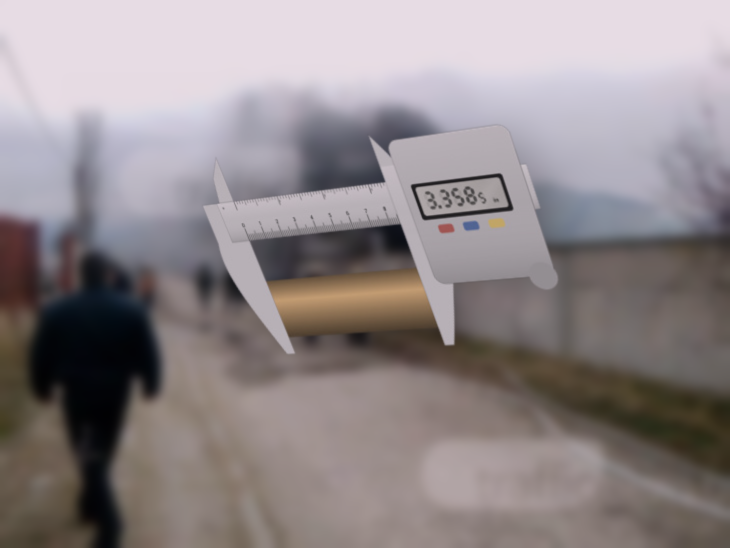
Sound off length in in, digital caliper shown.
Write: 3.3585 in
